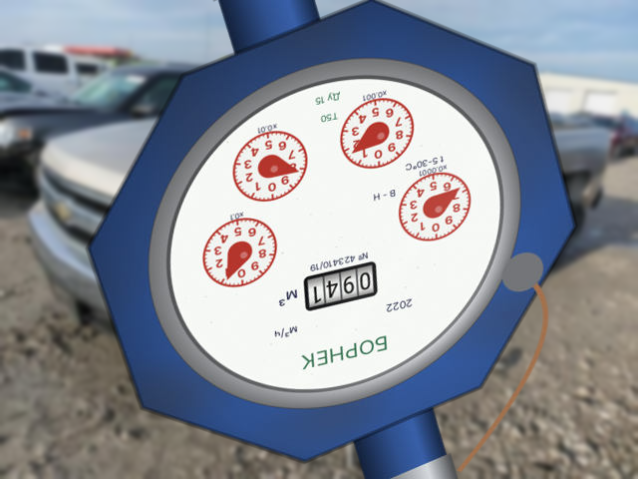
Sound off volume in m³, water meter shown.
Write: 941.0816 m³
